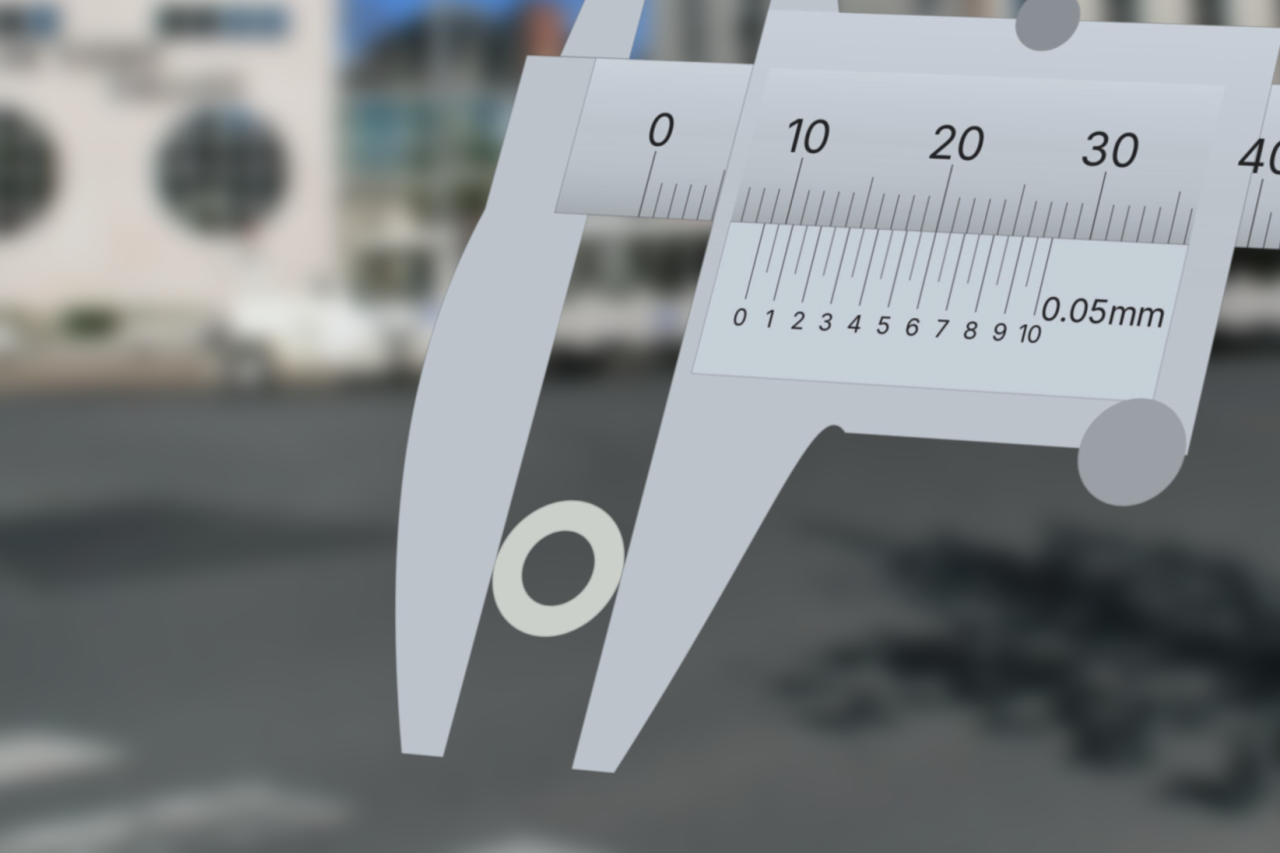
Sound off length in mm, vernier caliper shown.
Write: 8.6 mm
